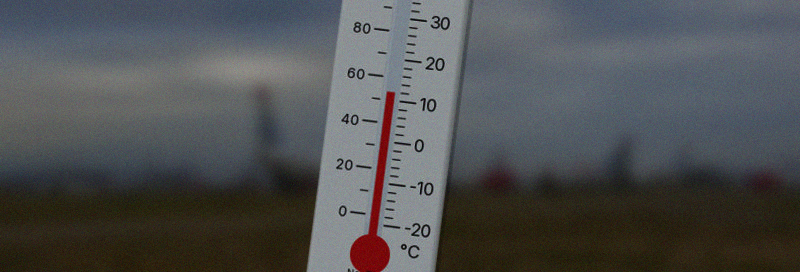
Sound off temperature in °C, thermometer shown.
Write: 12 °C
